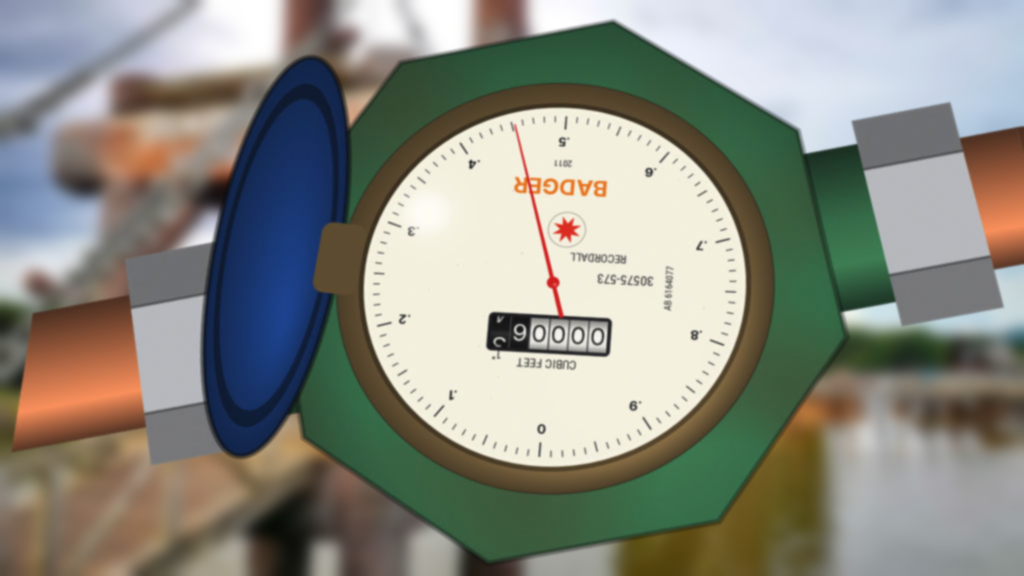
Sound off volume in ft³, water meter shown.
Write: 63.45 ft³
